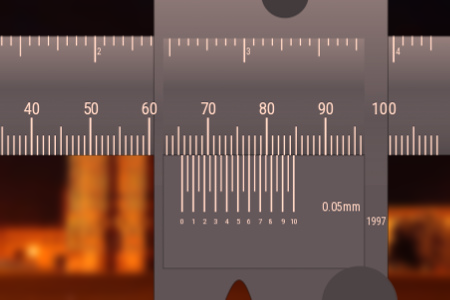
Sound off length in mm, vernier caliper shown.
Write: 65.6 mm
